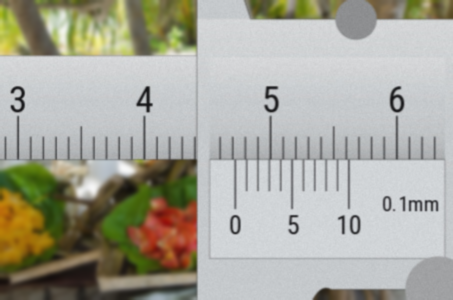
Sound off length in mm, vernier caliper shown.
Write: 47.2 mm
